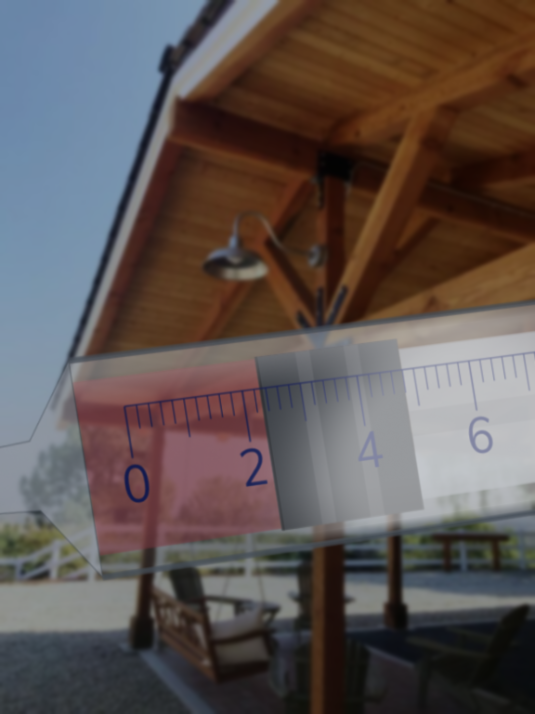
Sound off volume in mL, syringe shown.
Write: 2.3 mL
